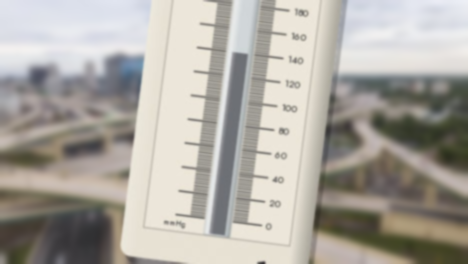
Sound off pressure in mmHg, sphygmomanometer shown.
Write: 140 mmHg
